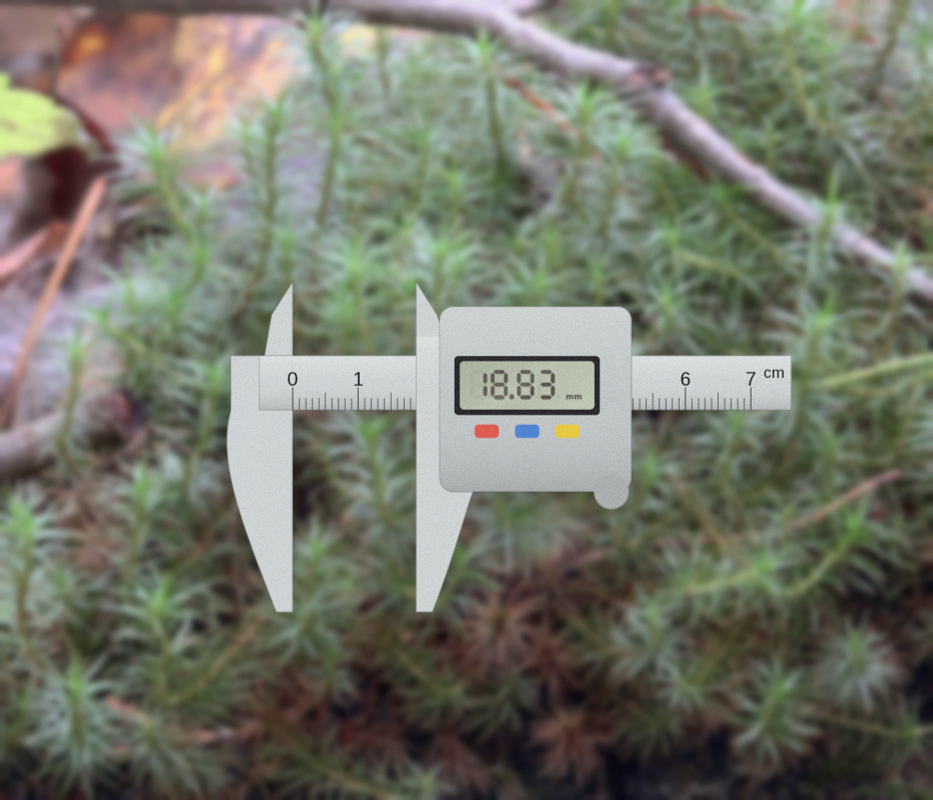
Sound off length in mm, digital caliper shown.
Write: 18.83 mm
